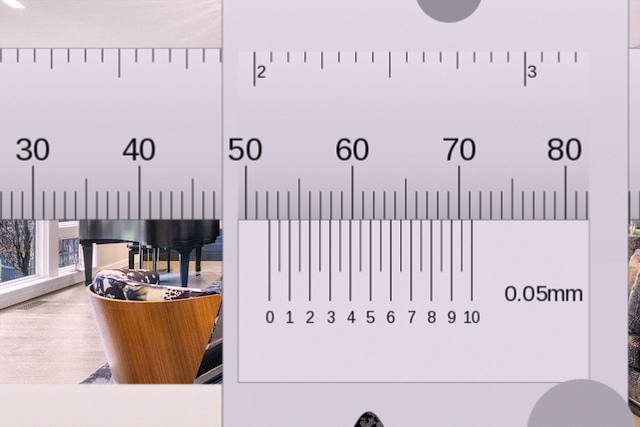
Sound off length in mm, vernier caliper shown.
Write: 52.2 mm
